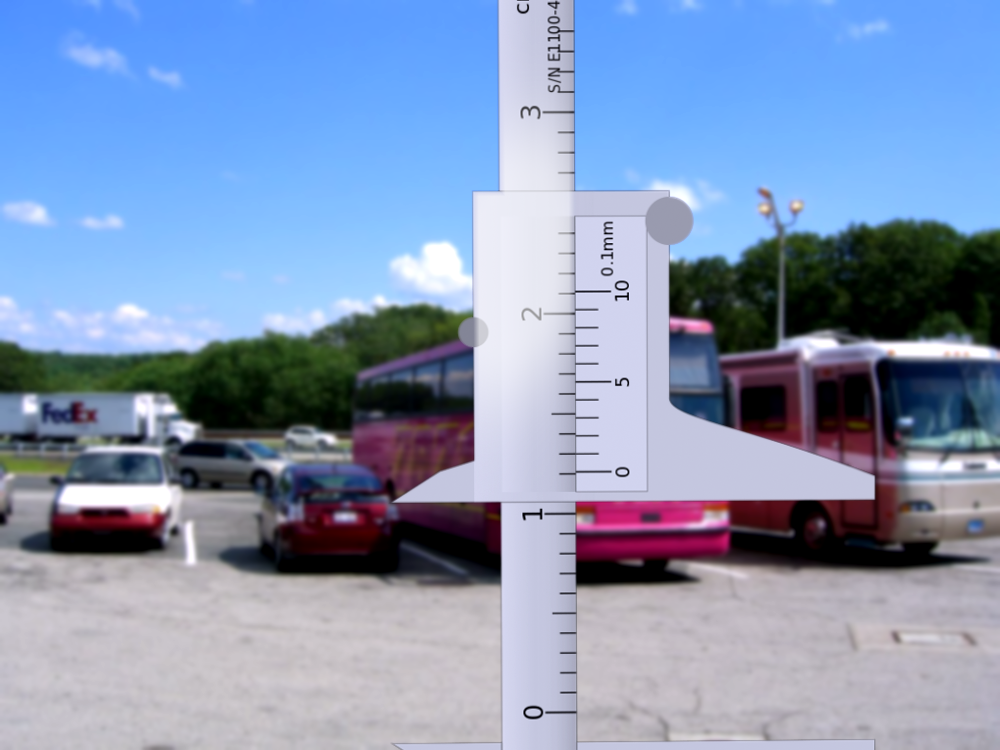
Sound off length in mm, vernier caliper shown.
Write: 12.1 mm
